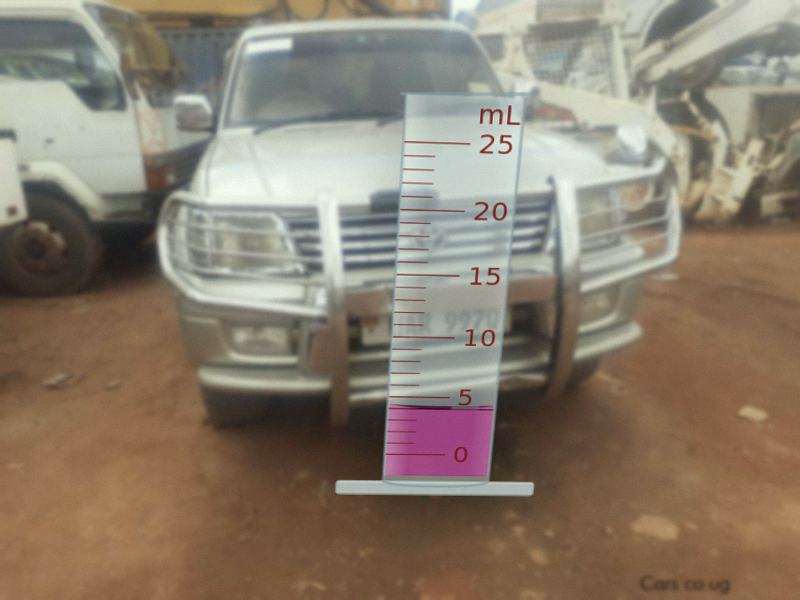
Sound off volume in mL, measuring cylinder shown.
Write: 4 mL
